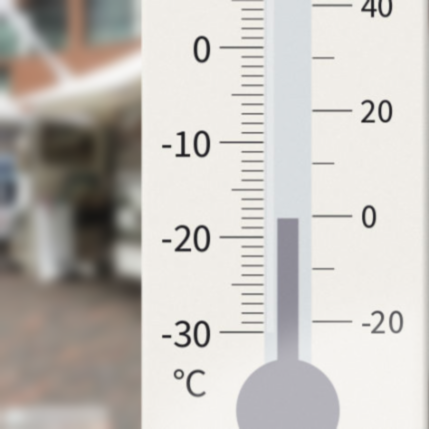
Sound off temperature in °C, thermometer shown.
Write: -18 °C
